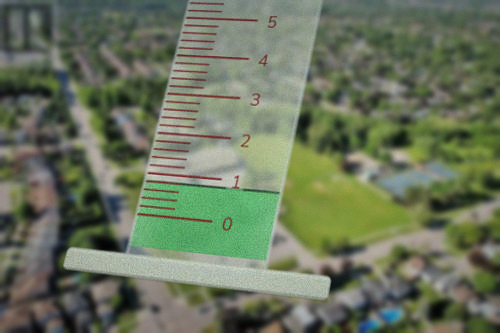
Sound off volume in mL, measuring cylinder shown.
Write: 0.8 mL
